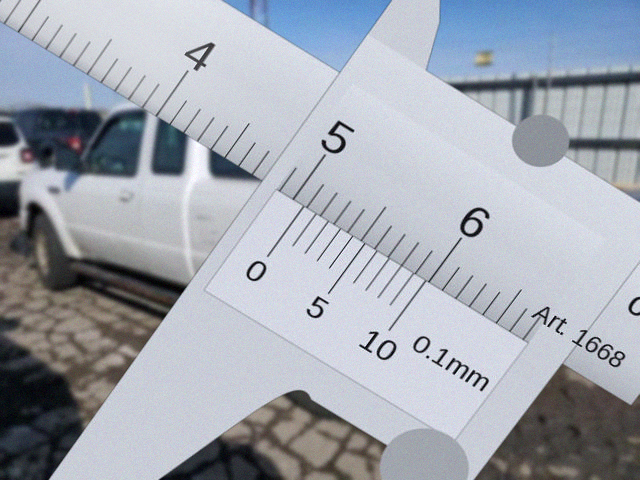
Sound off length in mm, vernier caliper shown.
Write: 50.8 mm
